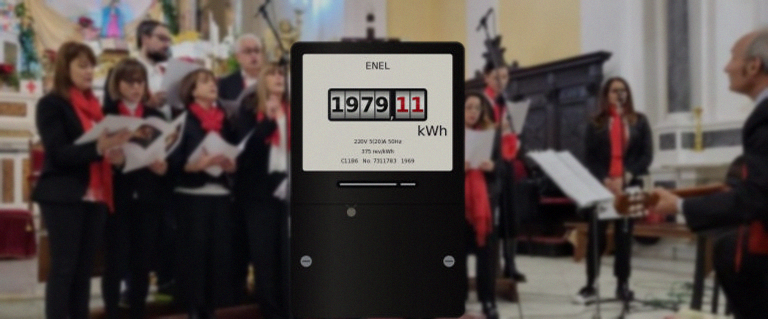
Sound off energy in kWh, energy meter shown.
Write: 1979.11 kWh
